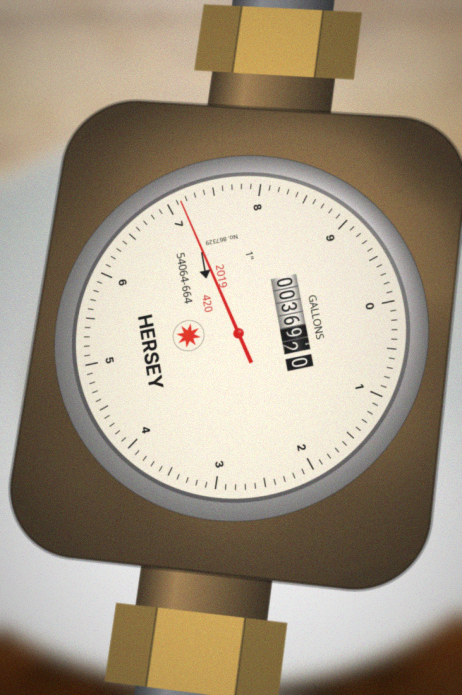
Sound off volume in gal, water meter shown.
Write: 36917.1 gal
